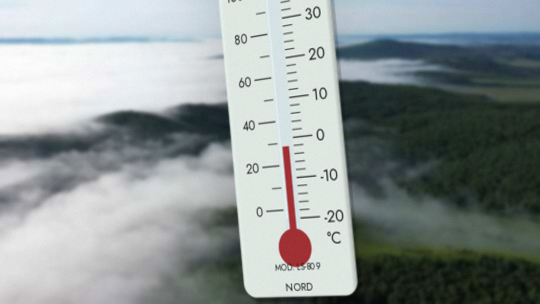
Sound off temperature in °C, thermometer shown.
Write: -2 °C
